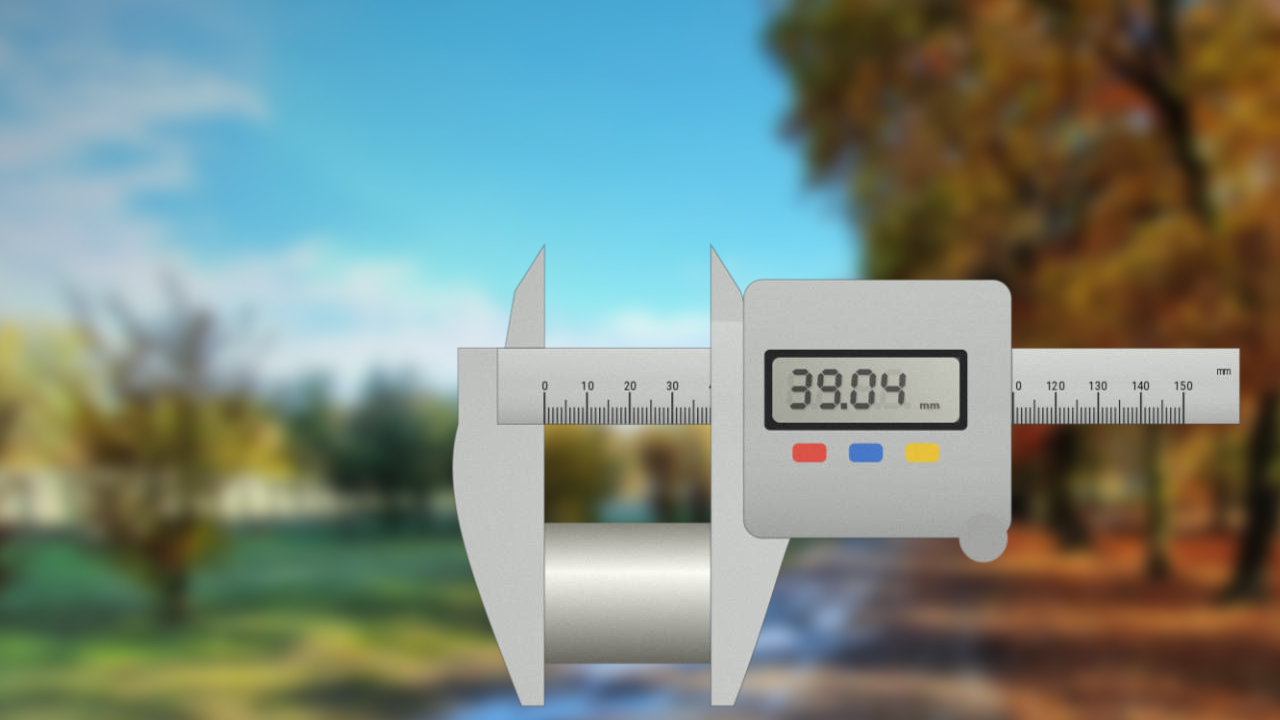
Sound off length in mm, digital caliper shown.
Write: 39.04 mm
